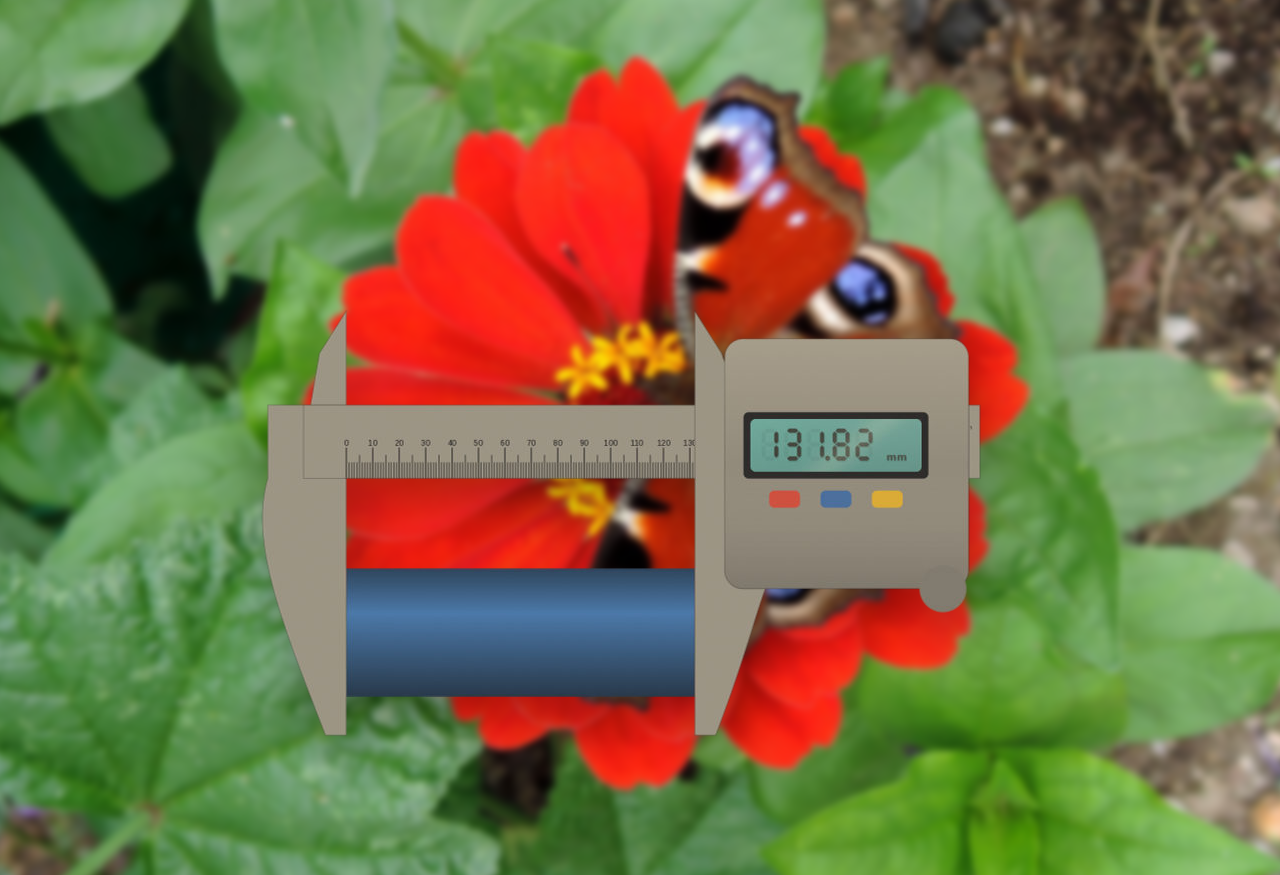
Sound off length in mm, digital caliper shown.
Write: 131.82 mm
